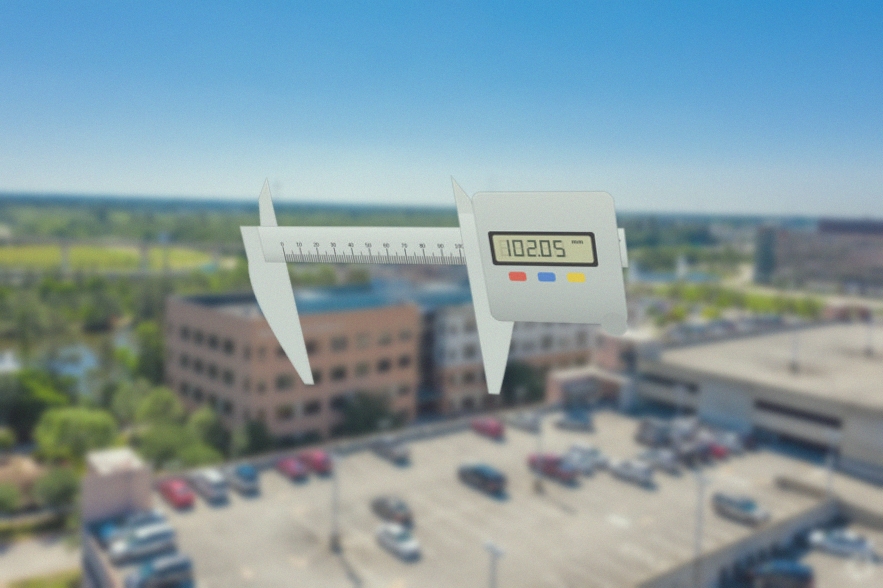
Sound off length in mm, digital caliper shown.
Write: 102.05 mm
